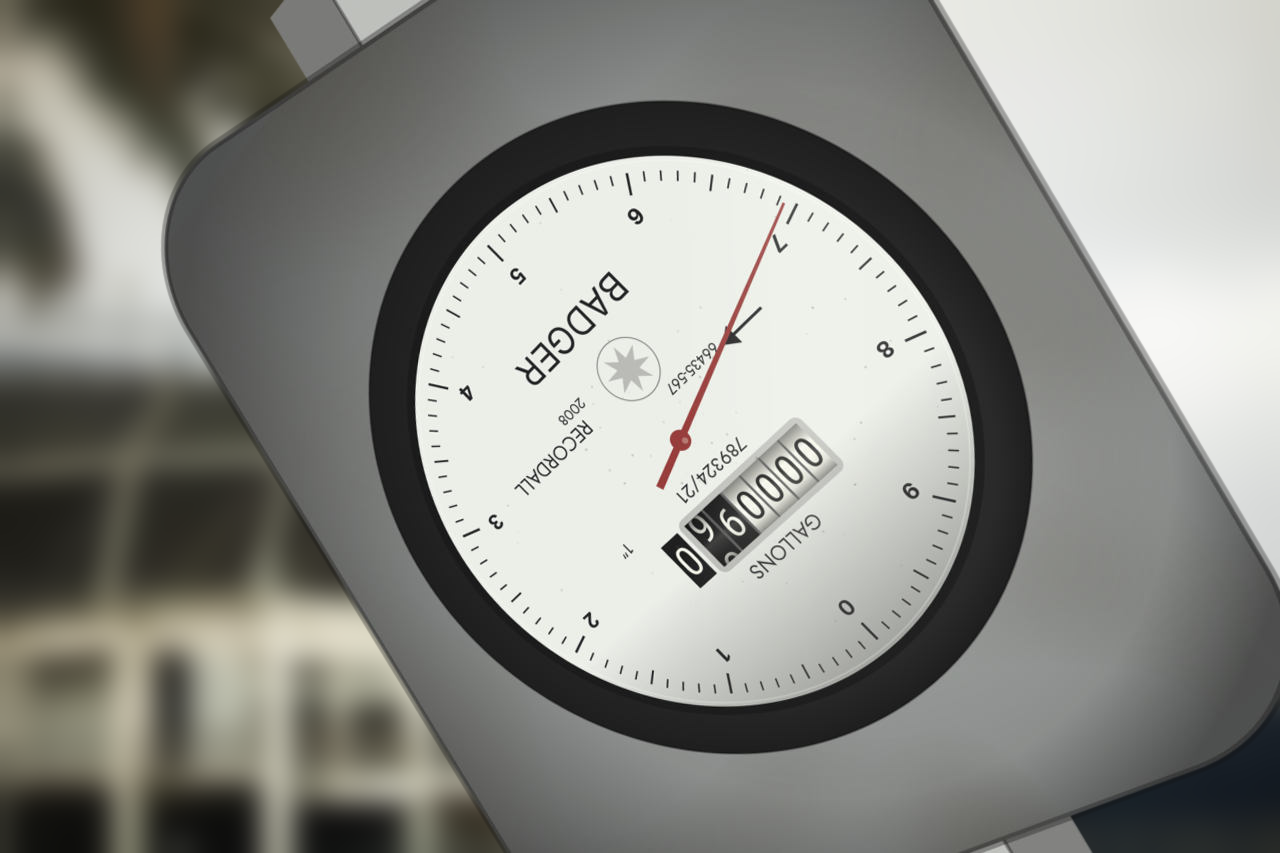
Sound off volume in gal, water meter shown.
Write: 956.9 gal
